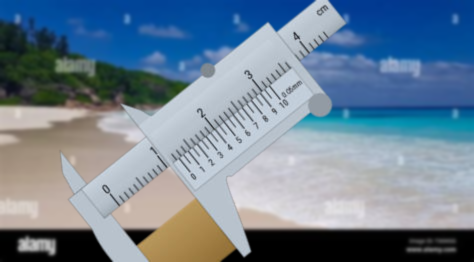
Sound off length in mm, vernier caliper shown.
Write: 12.5 mm
